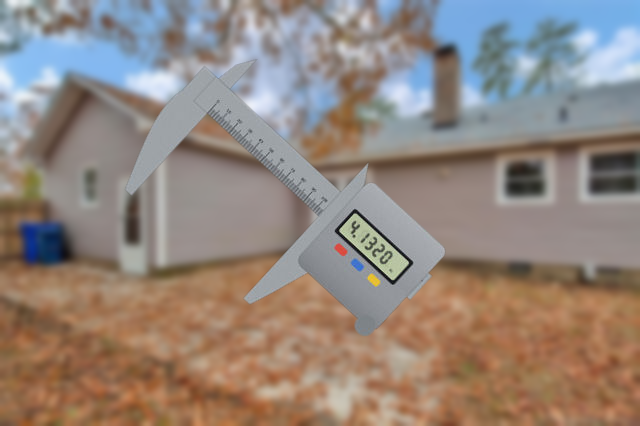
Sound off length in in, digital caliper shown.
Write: 4.1320 in
